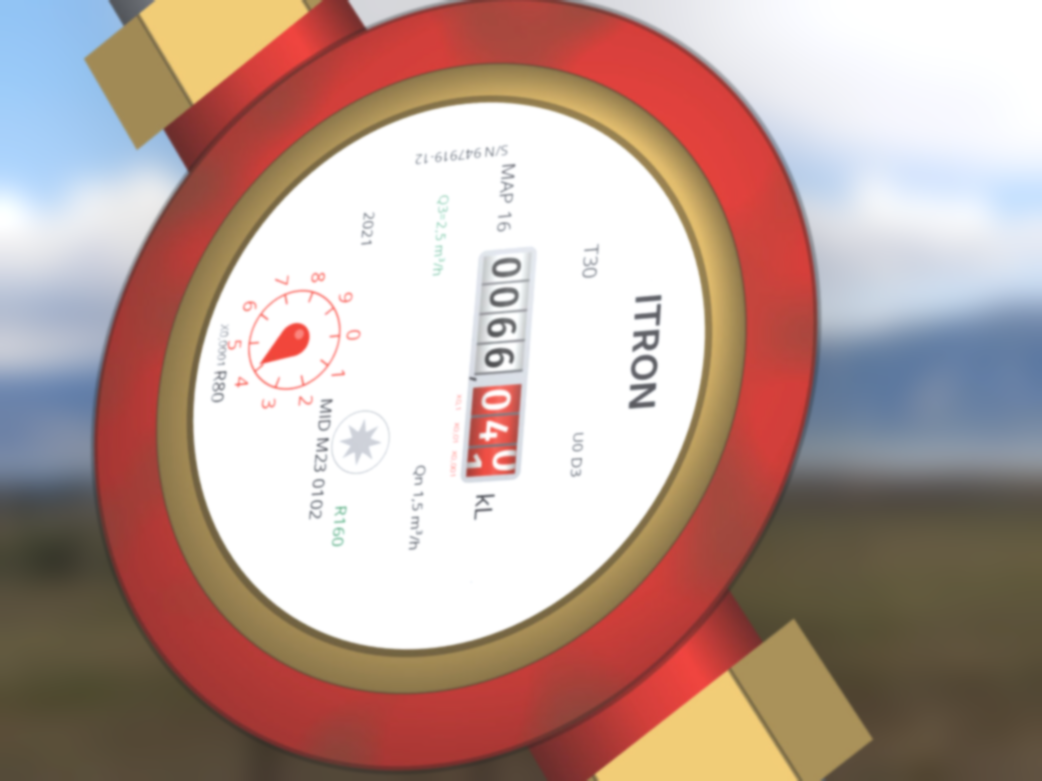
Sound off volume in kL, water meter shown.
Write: 66.0404 kL
